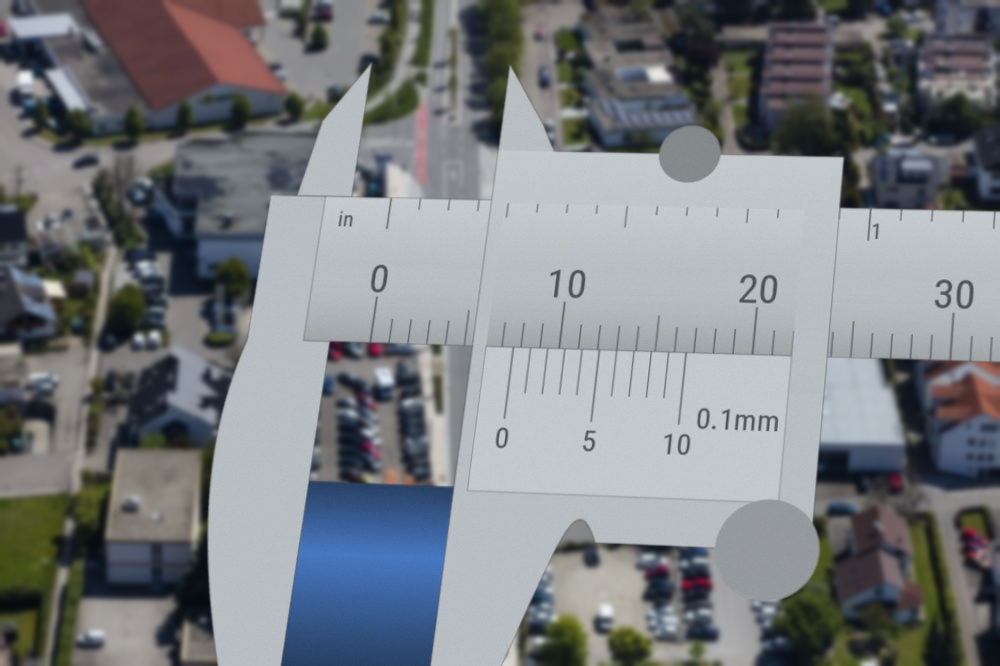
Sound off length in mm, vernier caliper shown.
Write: 7.6 mm
